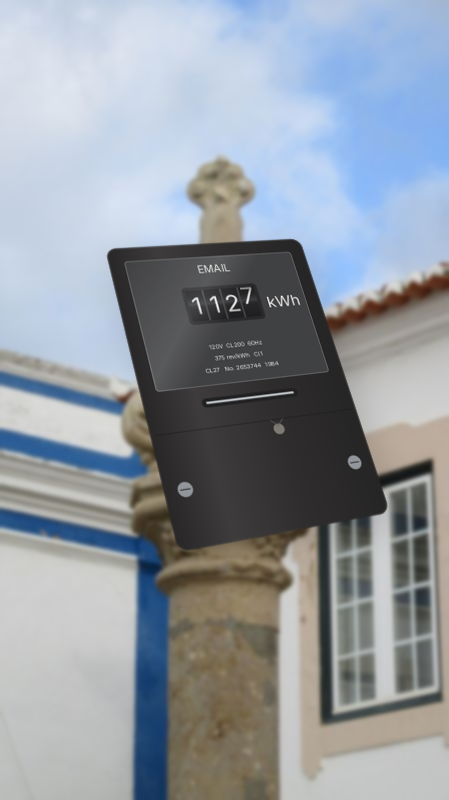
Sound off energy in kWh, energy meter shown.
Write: 1127 kWh
